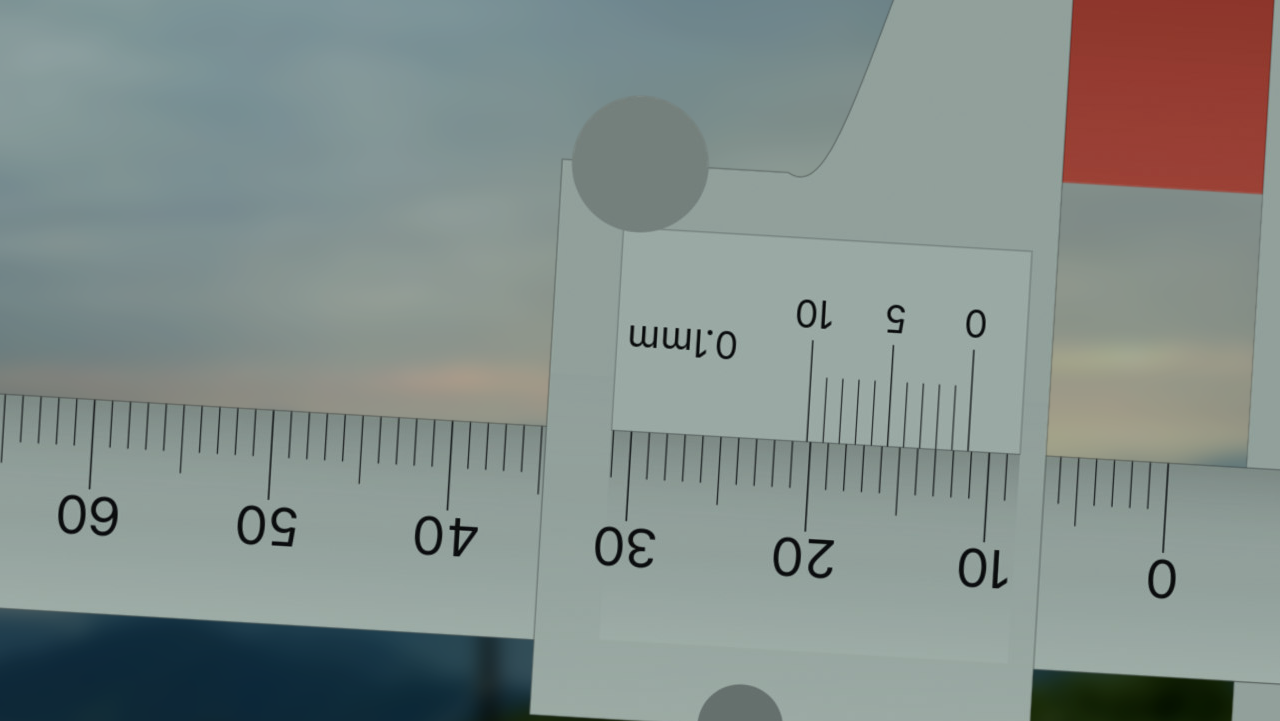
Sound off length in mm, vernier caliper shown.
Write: 11.2 mm
